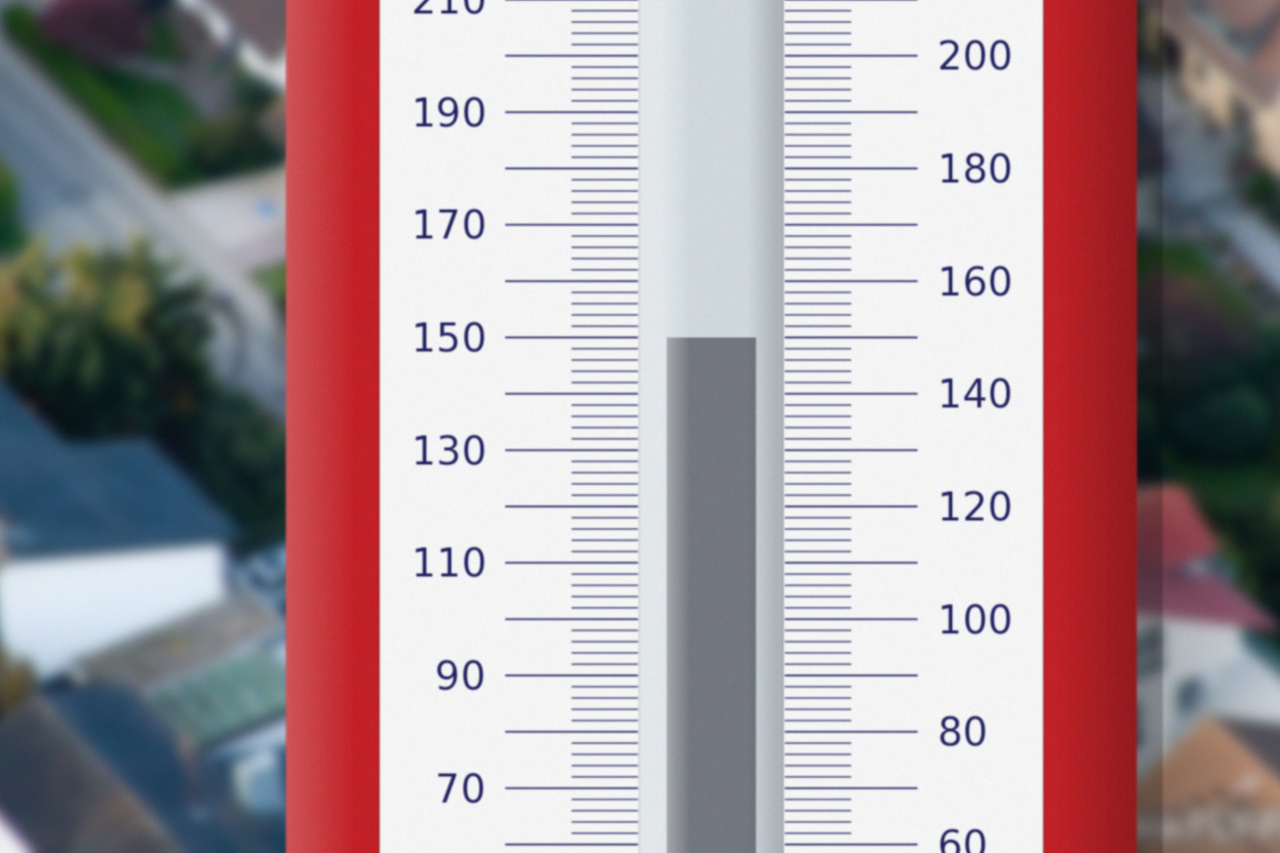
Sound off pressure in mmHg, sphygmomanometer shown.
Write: 150 mmHg
